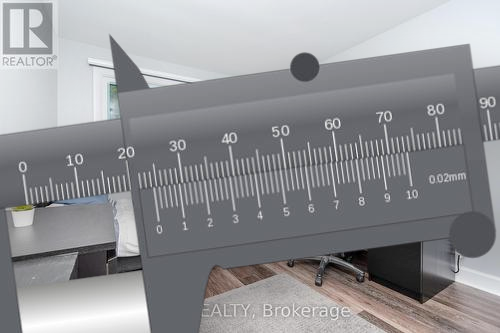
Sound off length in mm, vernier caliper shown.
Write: 24.5 mm
